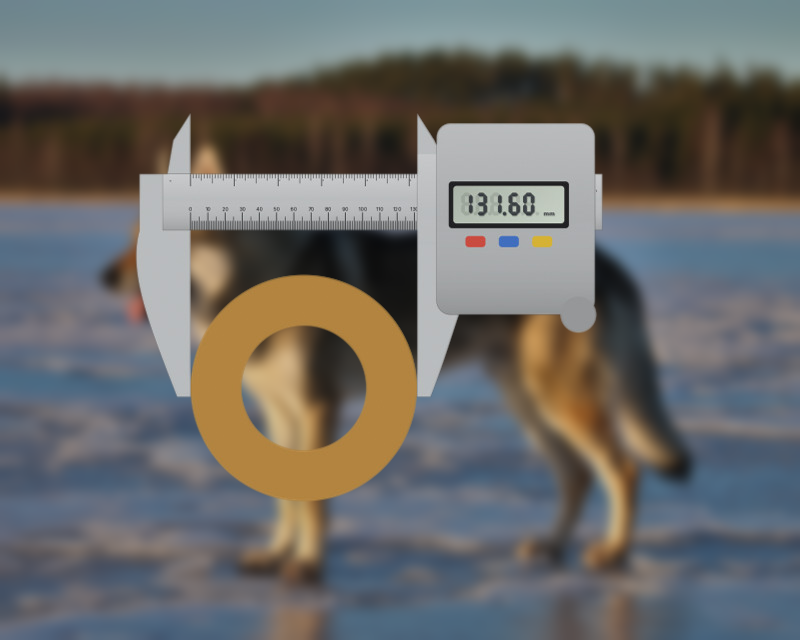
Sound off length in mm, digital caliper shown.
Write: 131.60 mm
